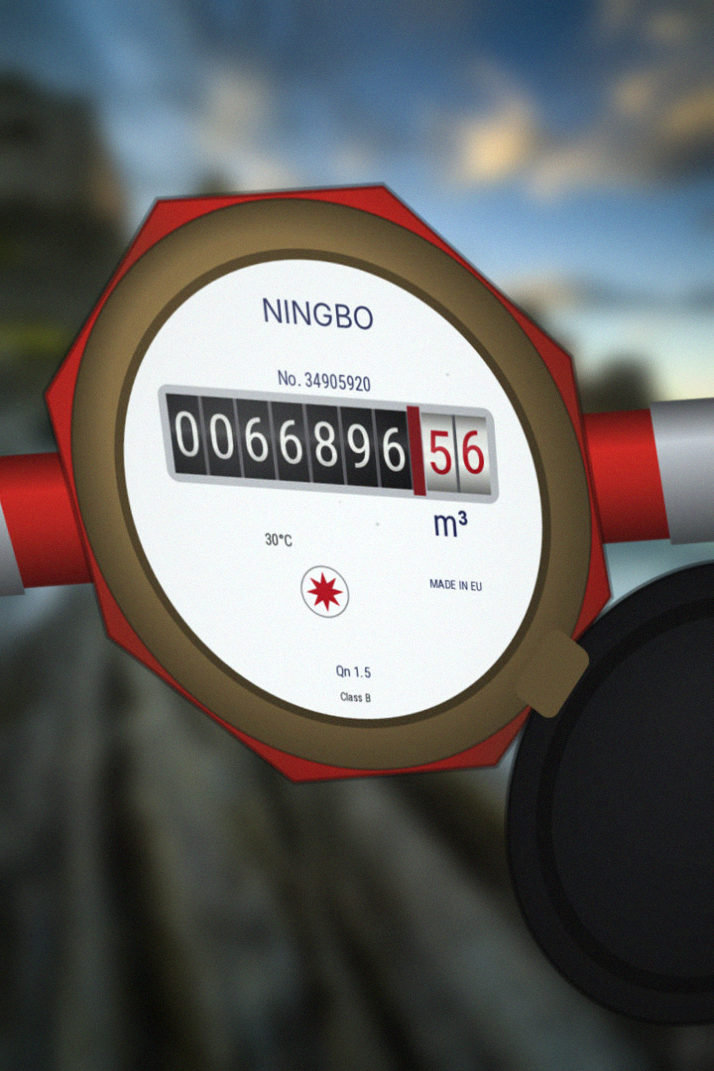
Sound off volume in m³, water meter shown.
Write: 66896.56 m³
